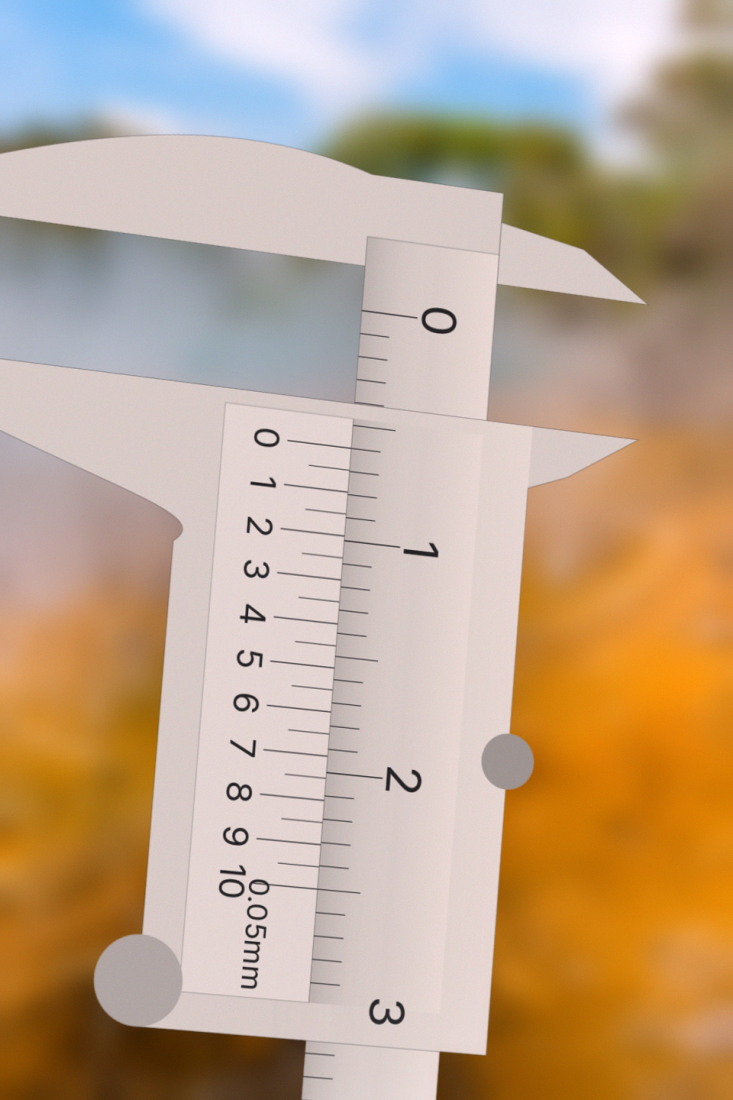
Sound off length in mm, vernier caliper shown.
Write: 6.00 mm
